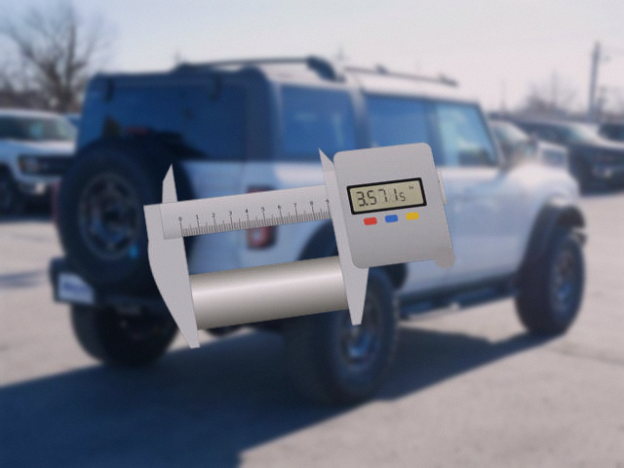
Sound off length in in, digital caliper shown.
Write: 3.5715 in
